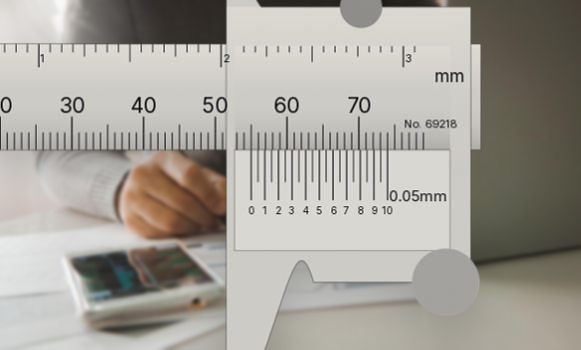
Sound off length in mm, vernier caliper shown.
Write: 55.0 mm
